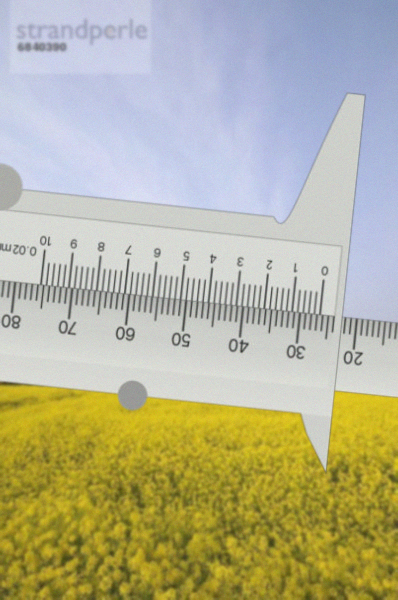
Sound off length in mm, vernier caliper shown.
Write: 26.5 mm
